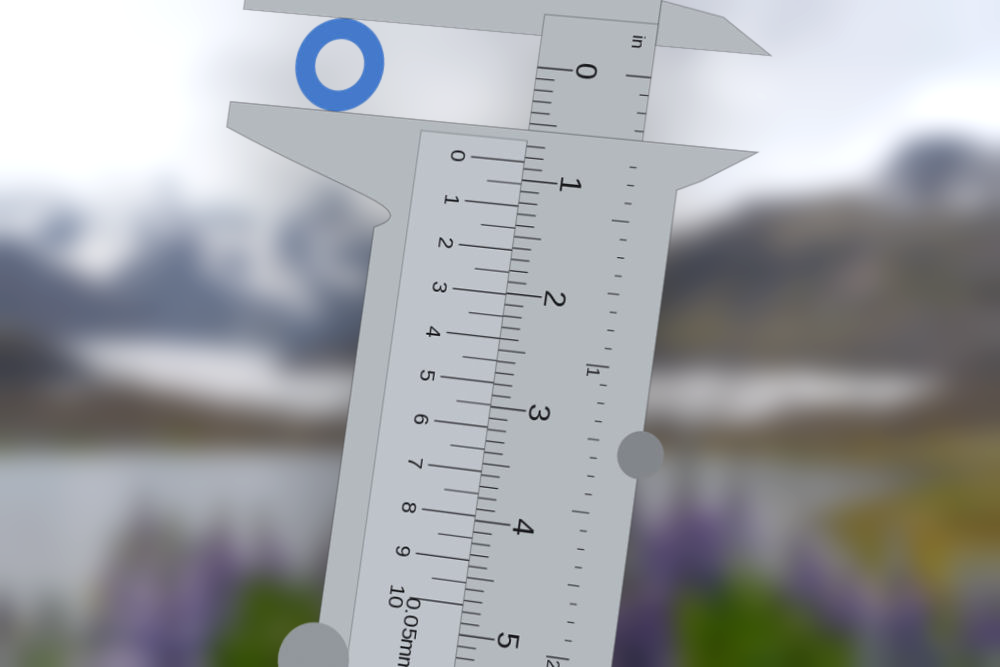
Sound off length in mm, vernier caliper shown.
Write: 8.4 mm
